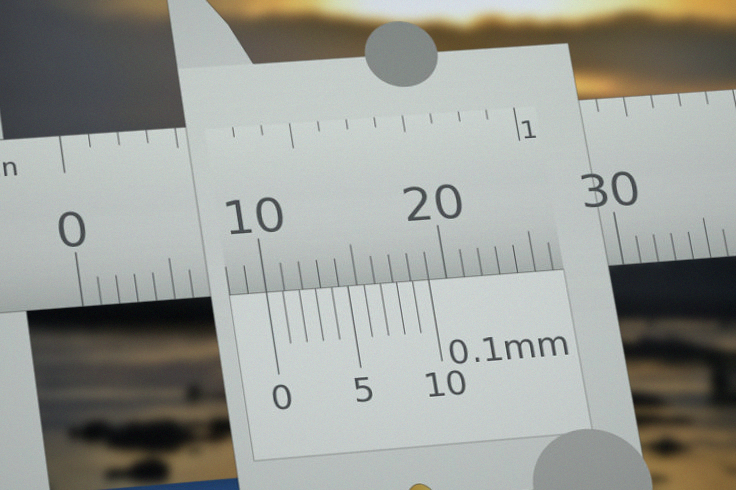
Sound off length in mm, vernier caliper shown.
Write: 10.0 mm
